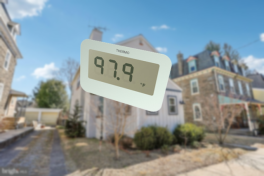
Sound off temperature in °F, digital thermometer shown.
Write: 97.9 °F
